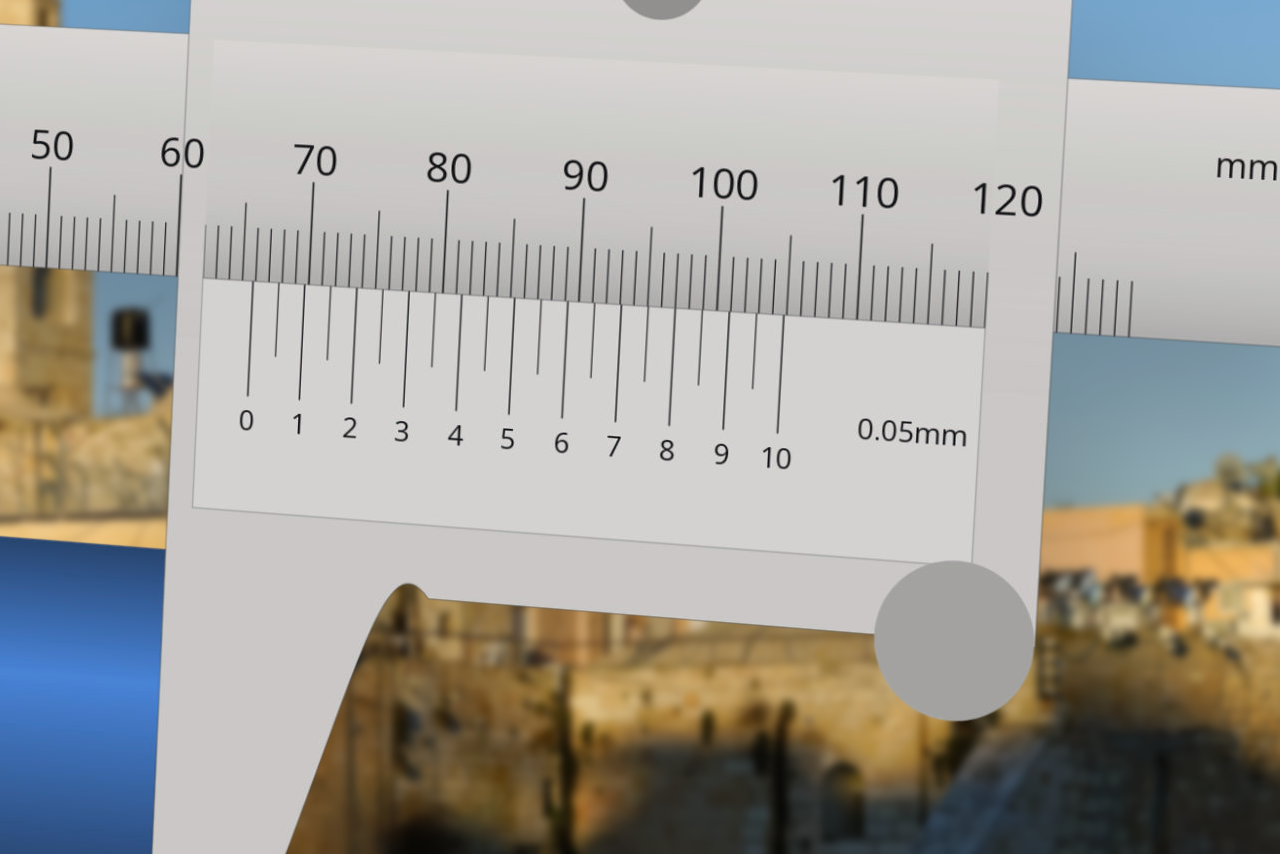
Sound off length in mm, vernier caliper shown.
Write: 65.8 mm
